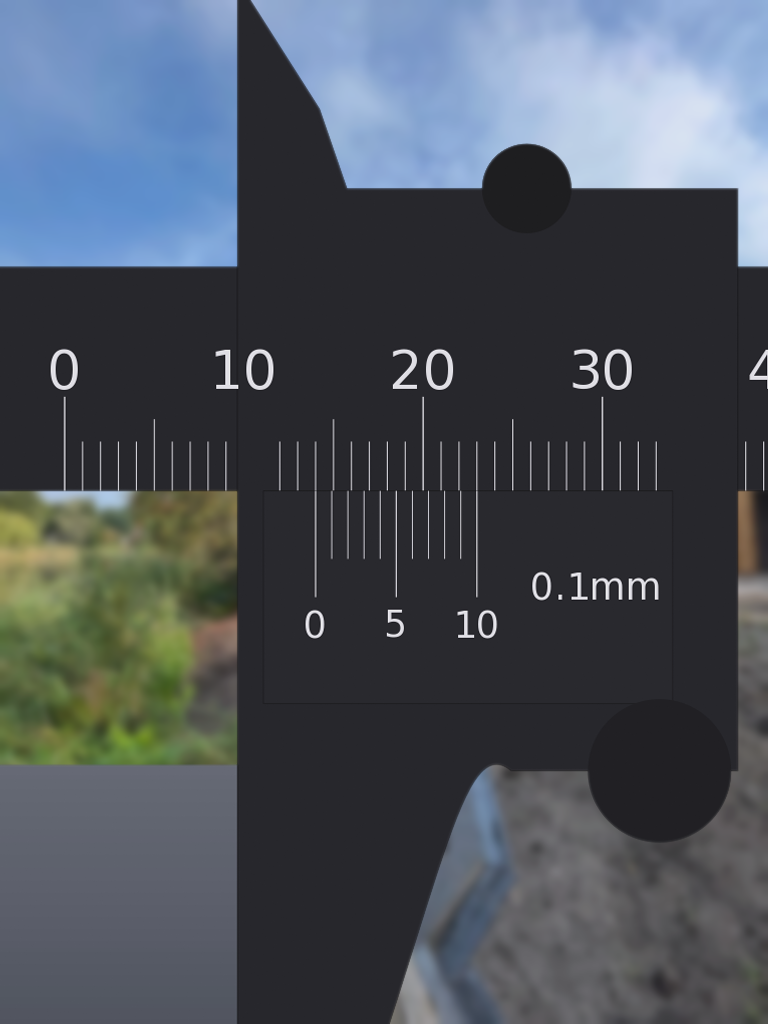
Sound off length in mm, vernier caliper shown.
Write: 14.0 mm
